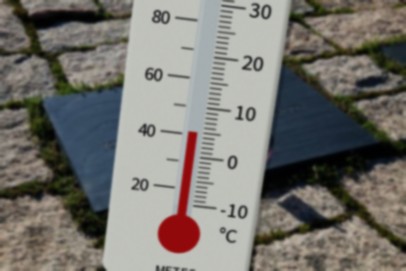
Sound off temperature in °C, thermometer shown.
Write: 5 °C
